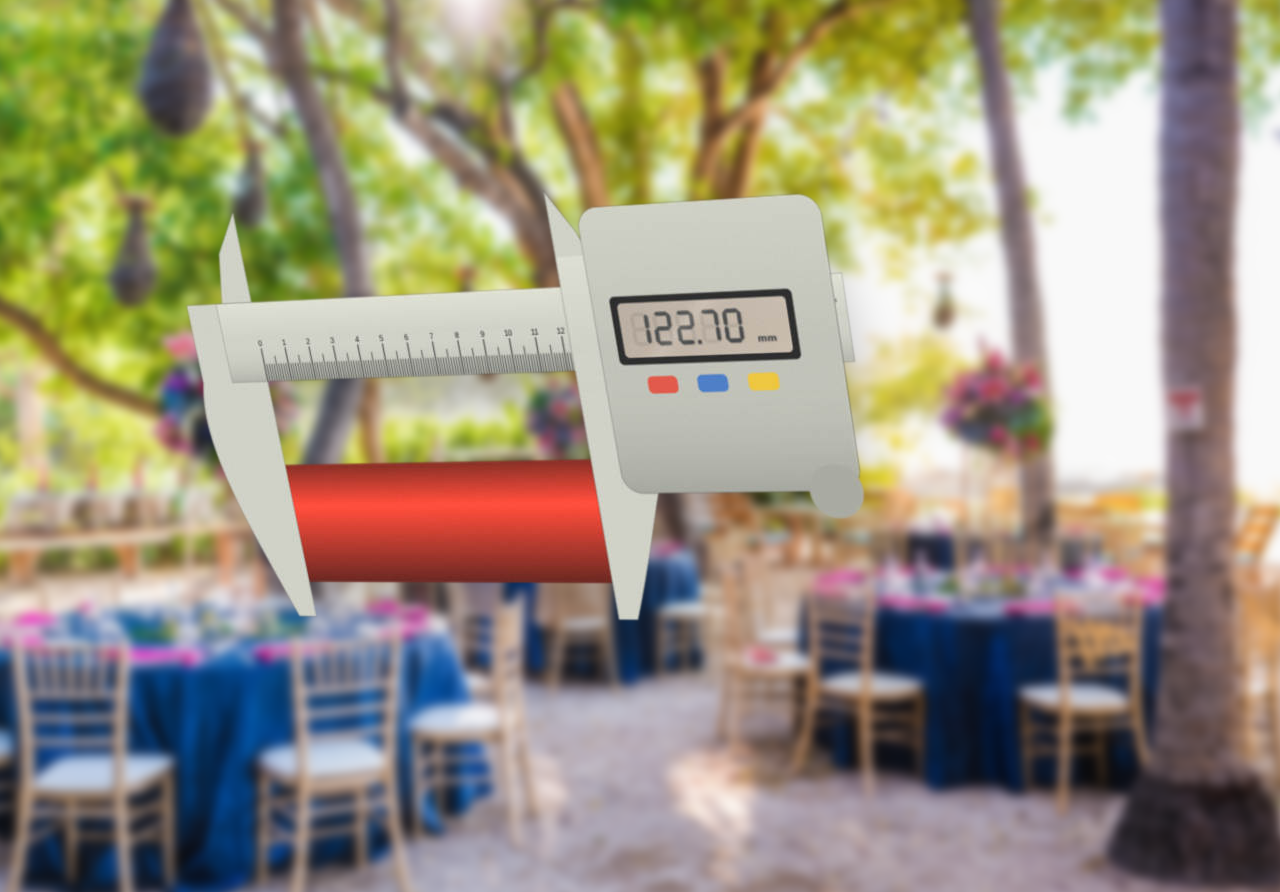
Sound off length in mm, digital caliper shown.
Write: 122.70 mm
